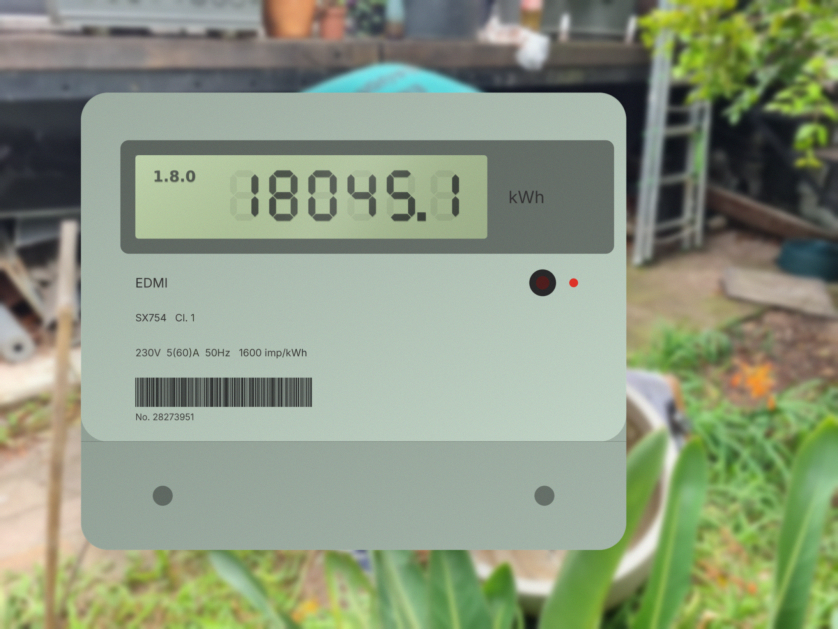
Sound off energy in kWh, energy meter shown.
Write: 18045.1 kWh
